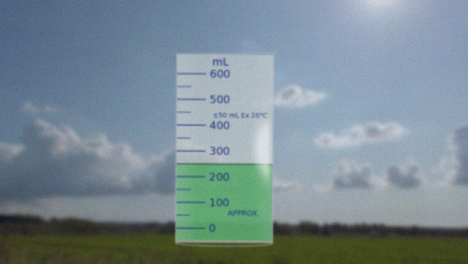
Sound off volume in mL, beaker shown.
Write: 250 mL
